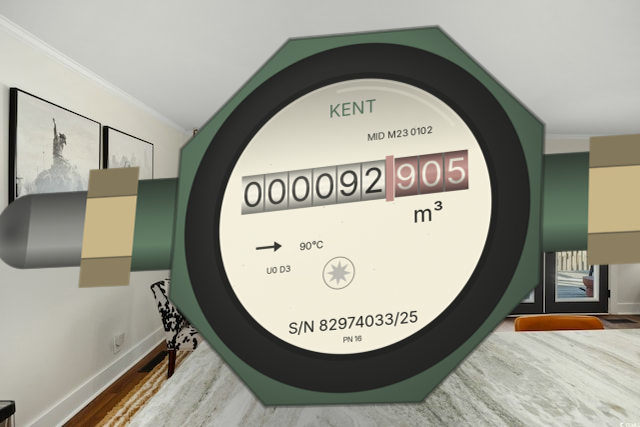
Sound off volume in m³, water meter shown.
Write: 92.905 m³
